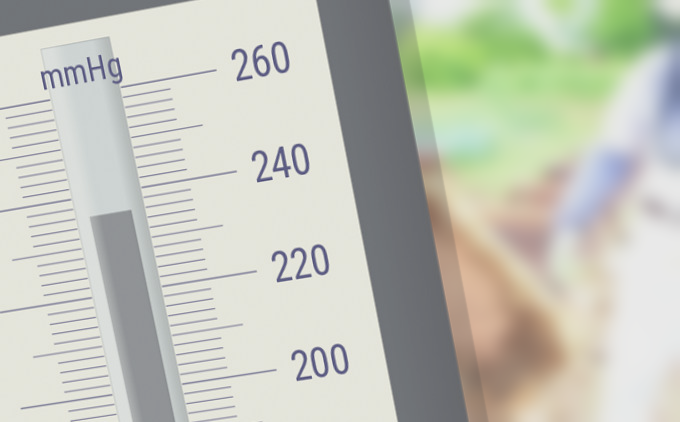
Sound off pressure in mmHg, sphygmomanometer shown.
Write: 236 mmHg
